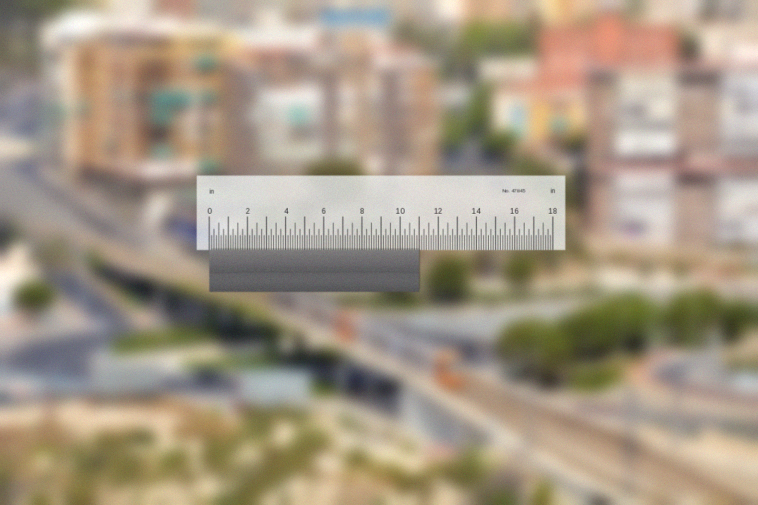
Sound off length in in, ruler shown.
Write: 11 in
